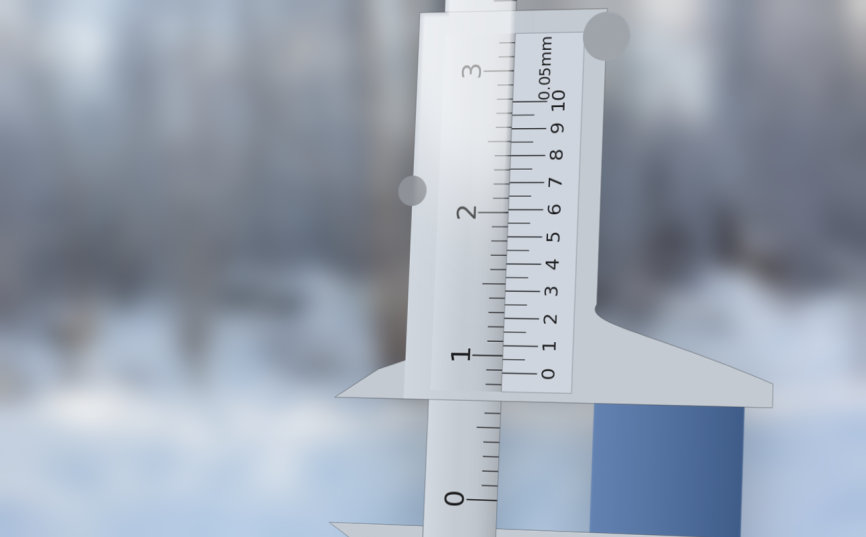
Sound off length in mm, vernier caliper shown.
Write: 8.8 mm
